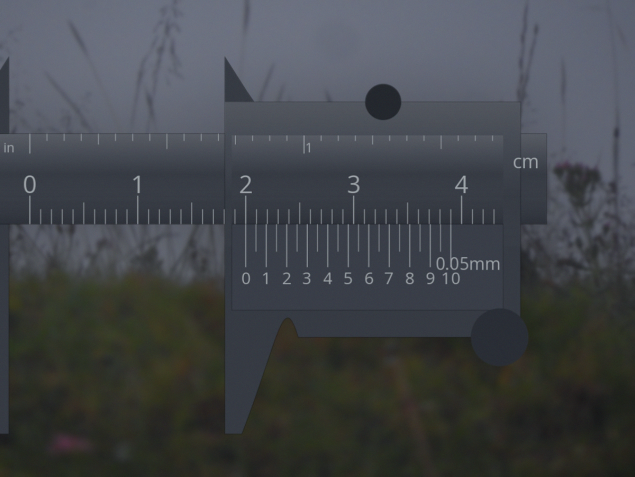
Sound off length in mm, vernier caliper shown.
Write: 20.0 mm
